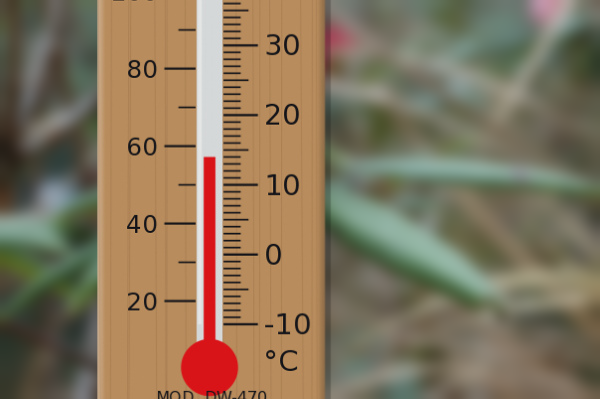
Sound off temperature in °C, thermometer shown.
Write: 14 °C
